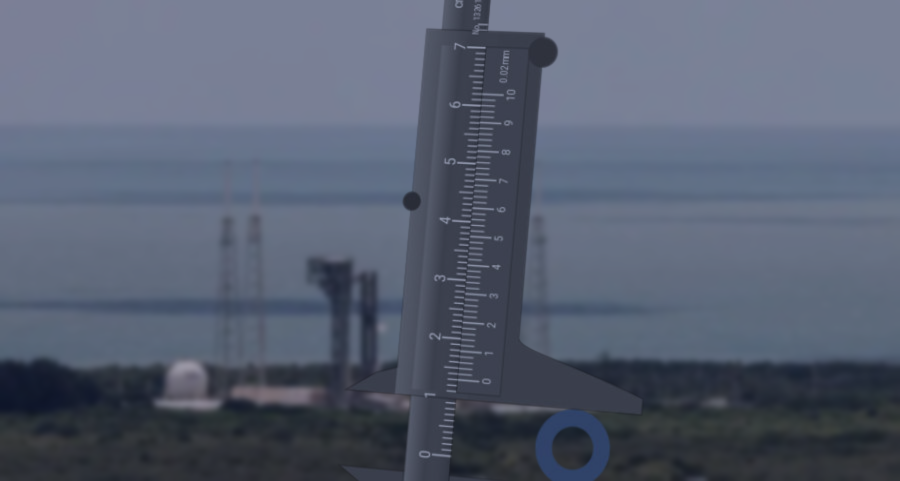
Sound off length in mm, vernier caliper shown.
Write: 13.0 mm
